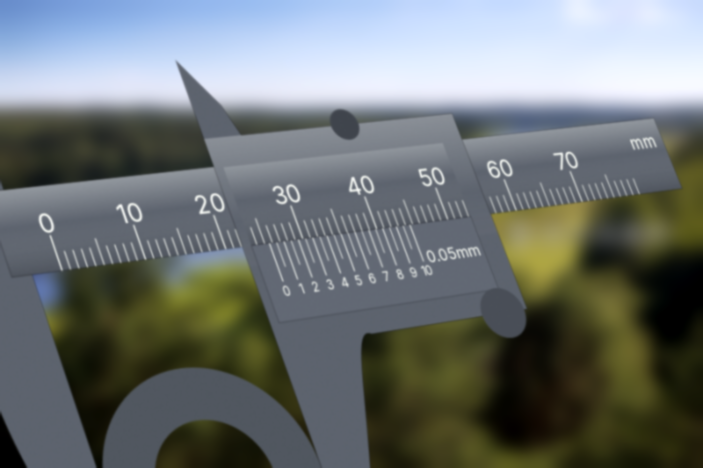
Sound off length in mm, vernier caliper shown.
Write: 25.6 mm
